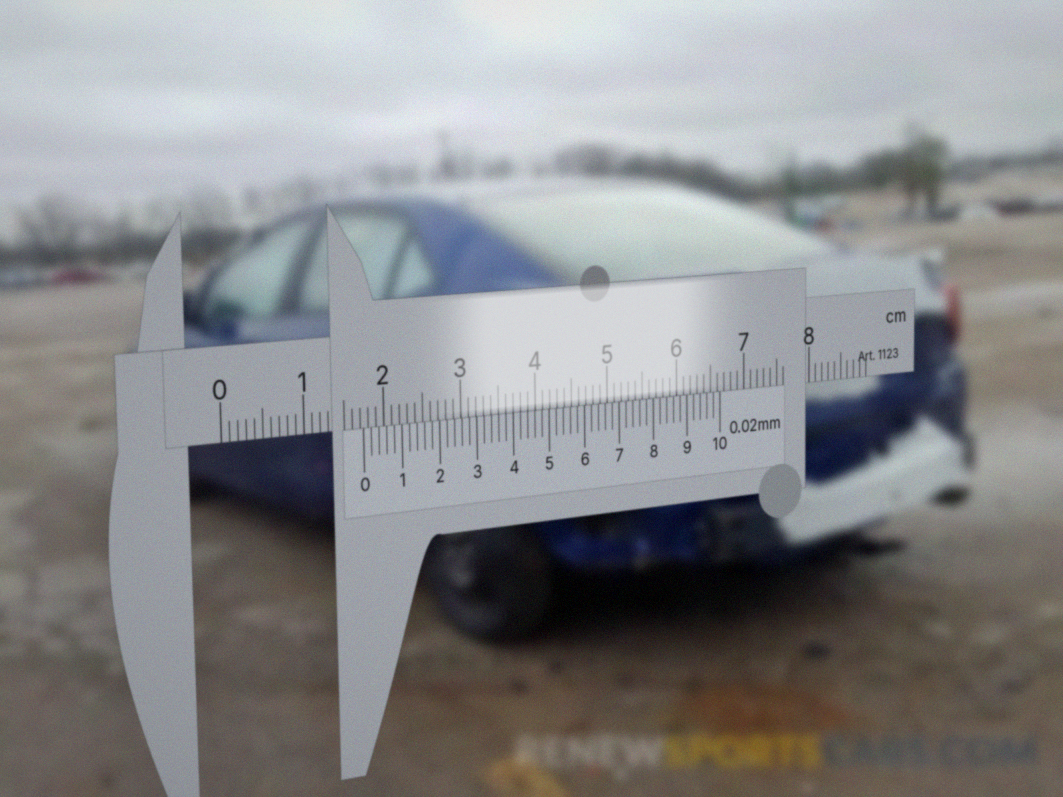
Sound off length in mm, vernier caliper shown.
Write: 17.4 mm
